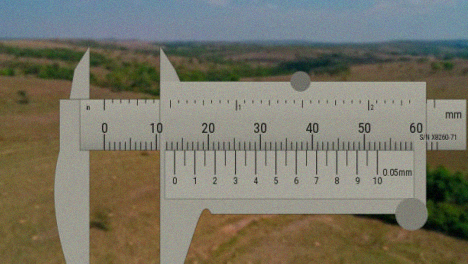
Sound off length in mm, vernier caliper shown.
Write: 13.5 mm
